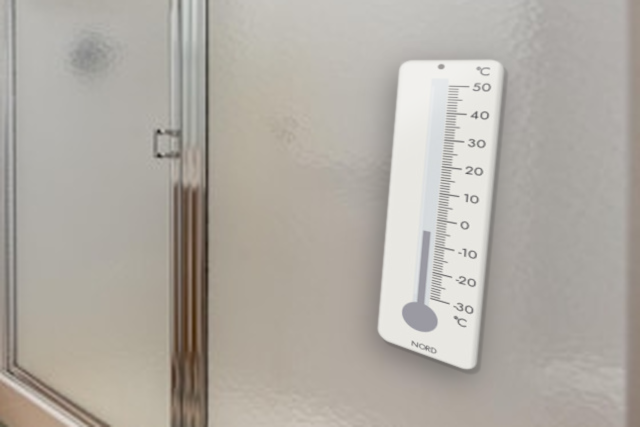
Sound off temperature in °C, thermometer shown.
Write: -5 °C
